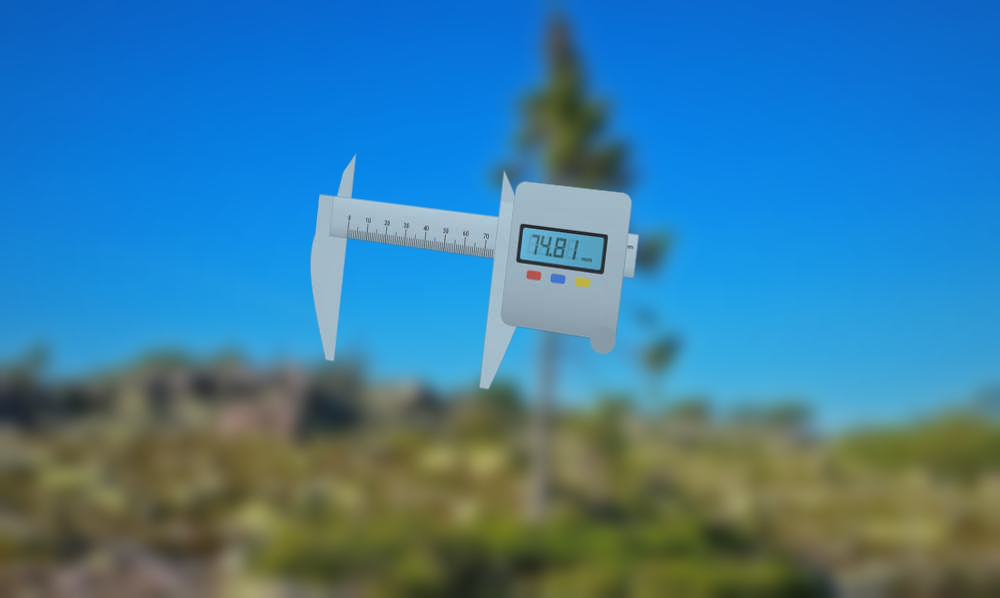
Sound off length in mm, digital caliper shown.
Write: 74.81 mm
